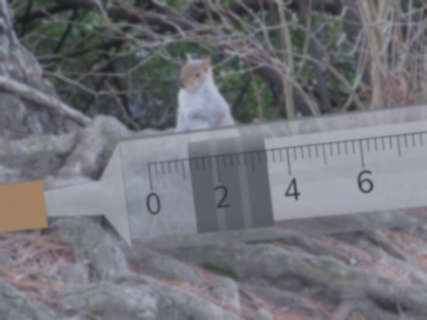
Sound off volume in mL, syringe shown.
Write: 1.2 mL
